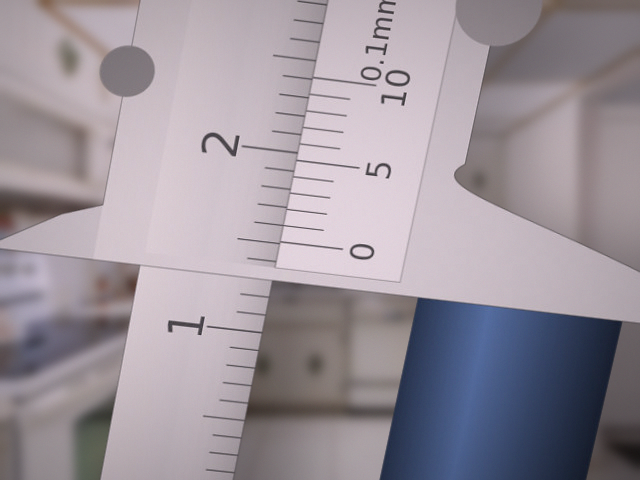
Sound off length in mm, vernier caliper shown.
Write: 15.1 mm
